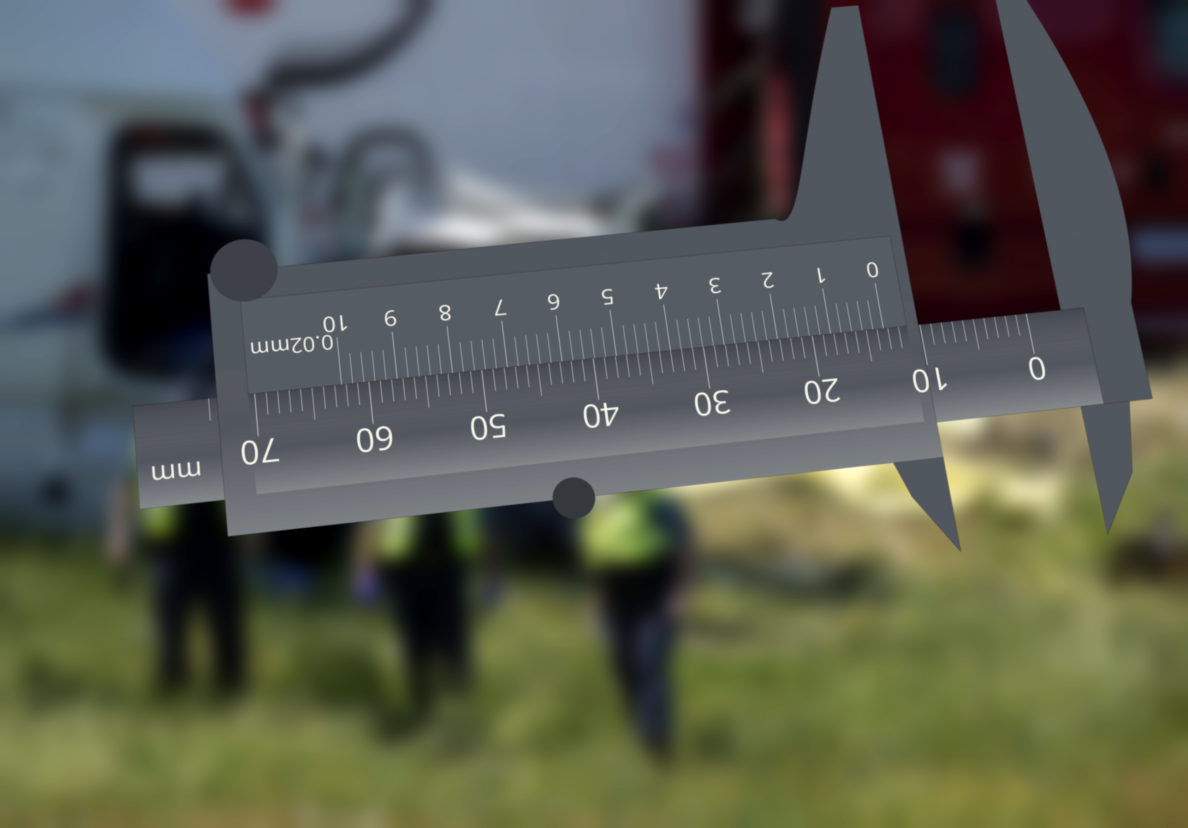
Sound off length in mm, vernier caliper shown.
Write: 13.4 mm
